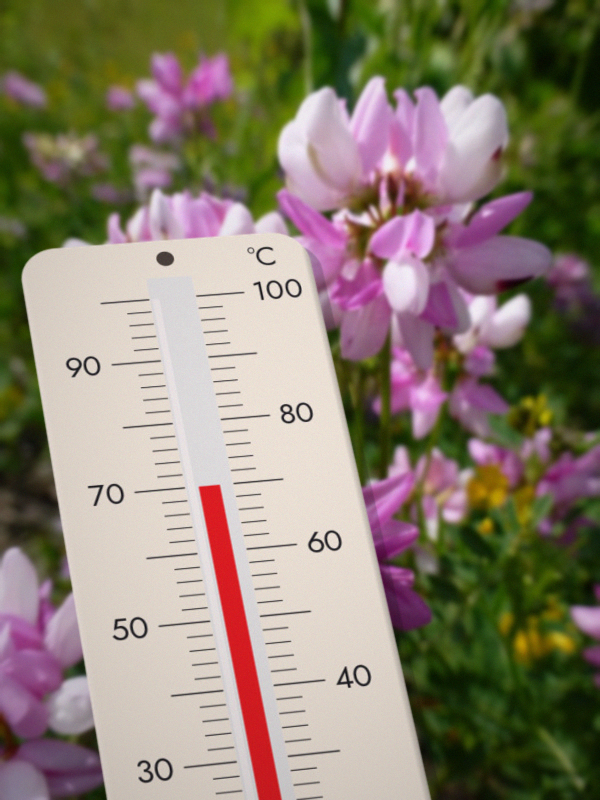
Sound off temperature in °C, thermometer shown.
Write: 70 °C
